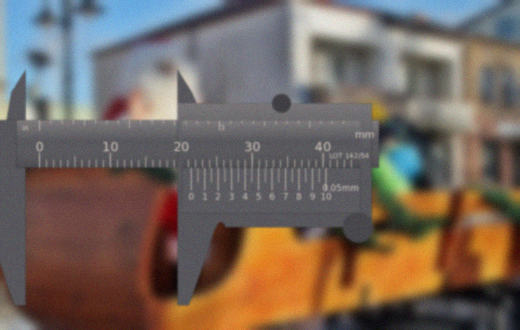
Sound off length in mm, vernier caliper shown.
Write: 21.4 mm
